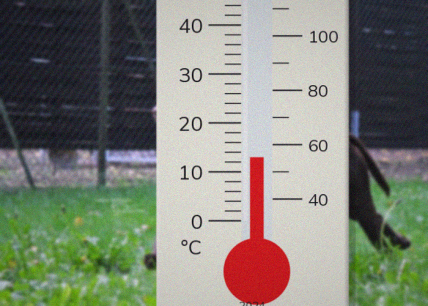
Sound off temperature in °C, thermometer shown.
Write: 13 °C
